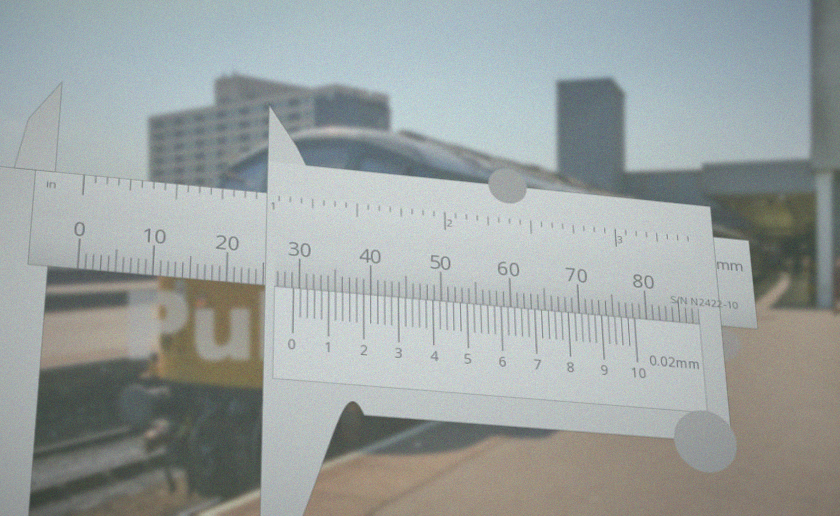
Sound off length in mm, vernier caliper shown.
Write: 29.2 mm
